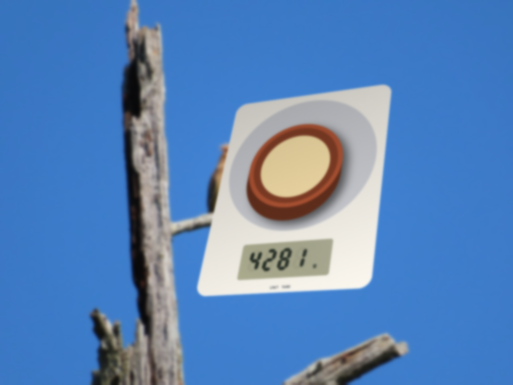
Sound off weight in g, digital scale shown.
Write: 4281 g
